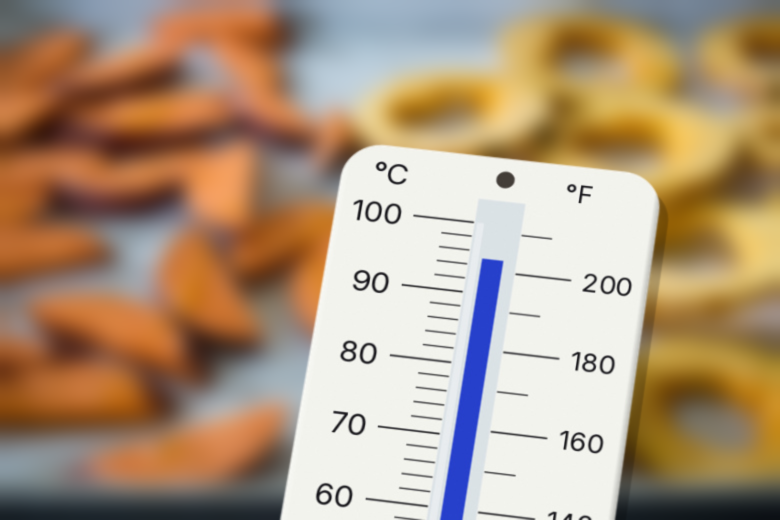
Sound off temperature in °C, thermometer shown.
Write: 95 °C
